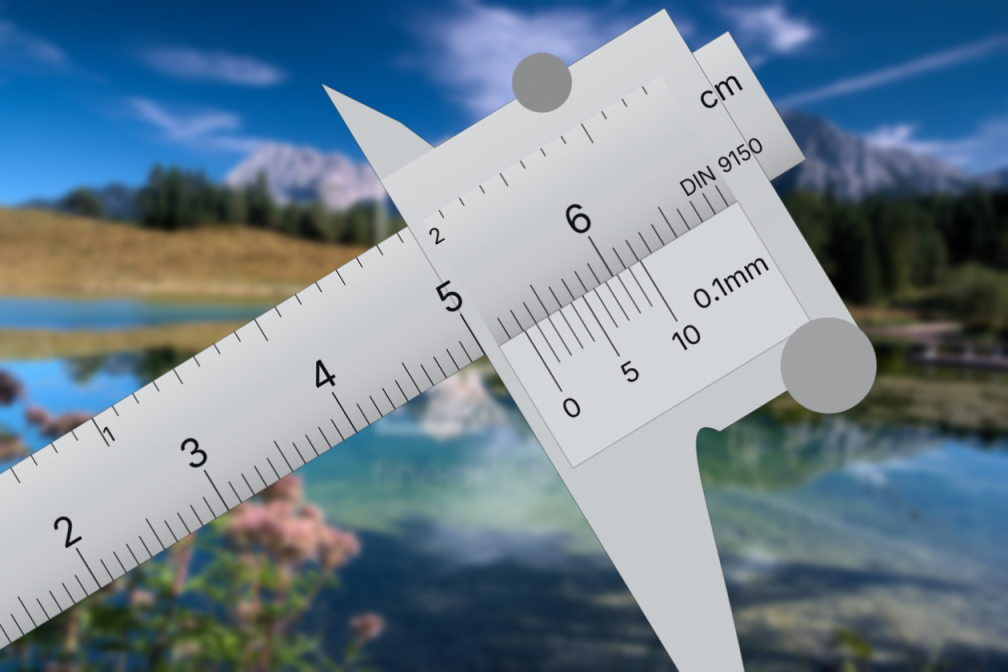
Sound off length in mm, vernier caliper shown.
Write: 53.1 mm
